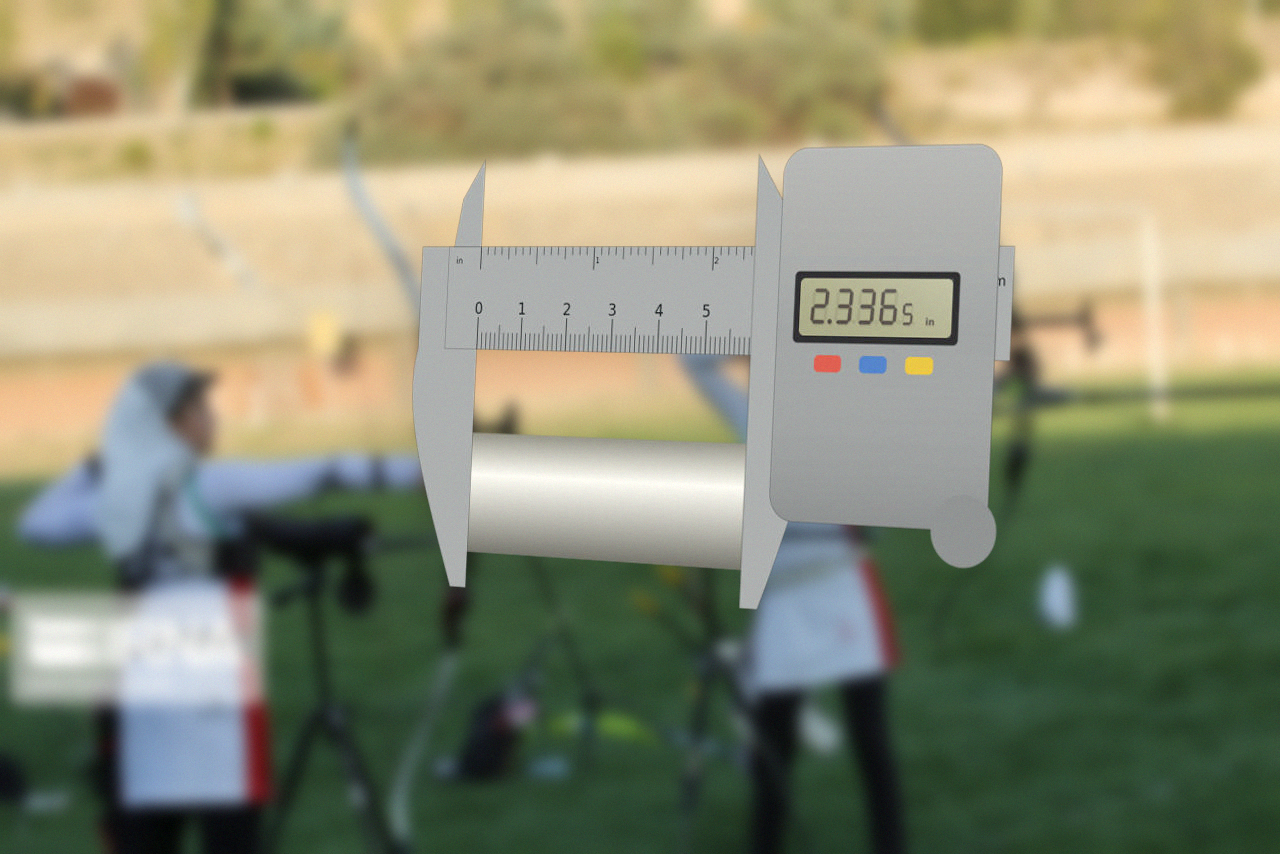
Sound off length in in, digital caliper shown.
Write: 2.3365 in
